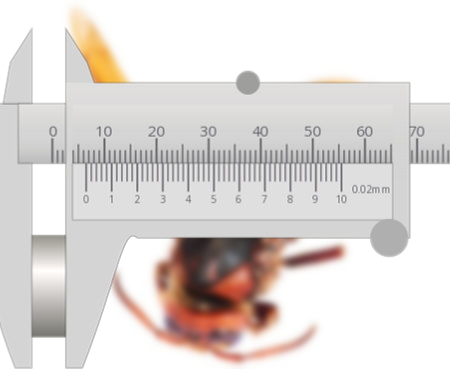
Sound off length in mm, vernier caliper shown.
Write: 6.5 mm
